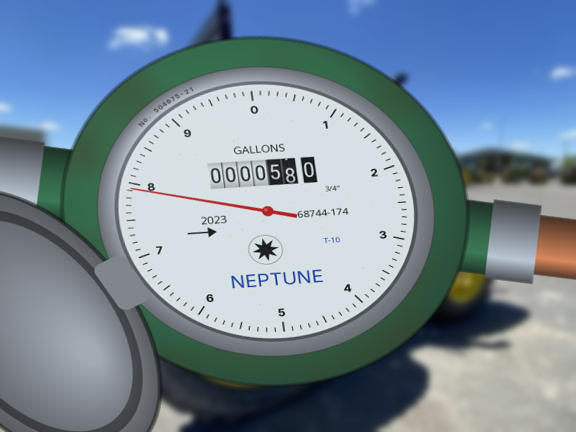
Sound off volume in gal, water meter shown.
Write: 577.9 gal
